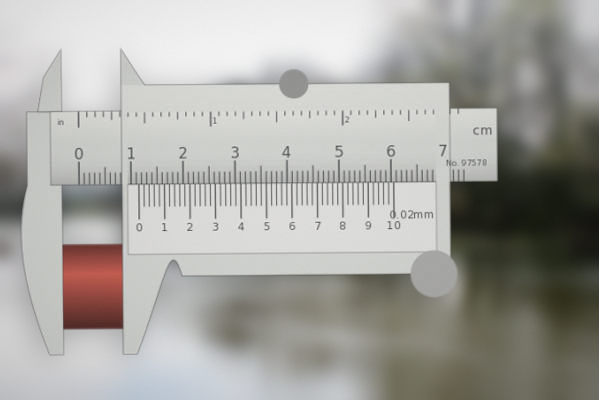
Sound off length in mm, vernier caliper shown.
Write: 11.5 mm
